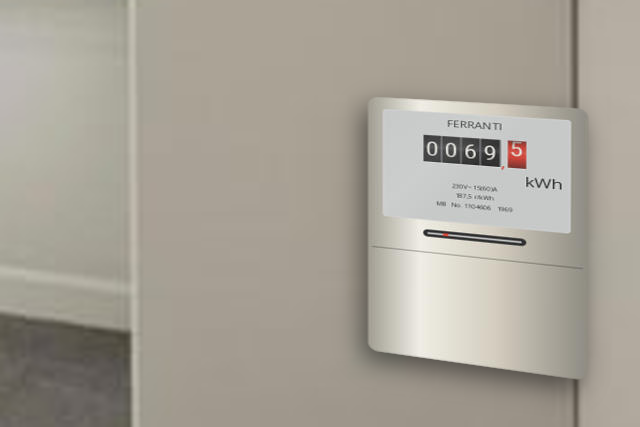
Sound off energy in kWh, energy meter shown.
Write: 69.5 kWh
